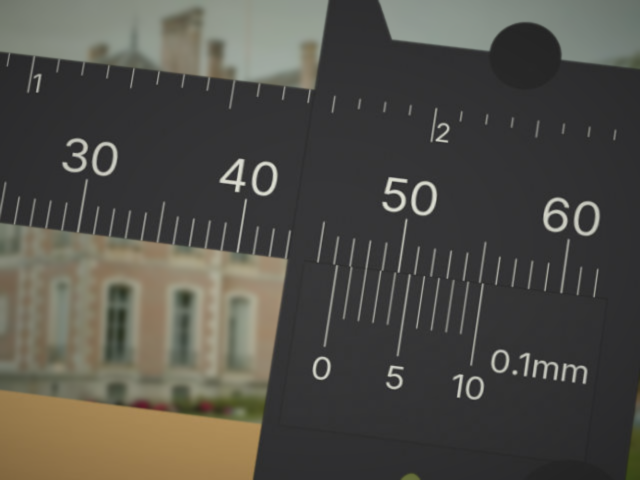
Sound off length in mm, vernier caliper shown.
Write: 46.2 mm
